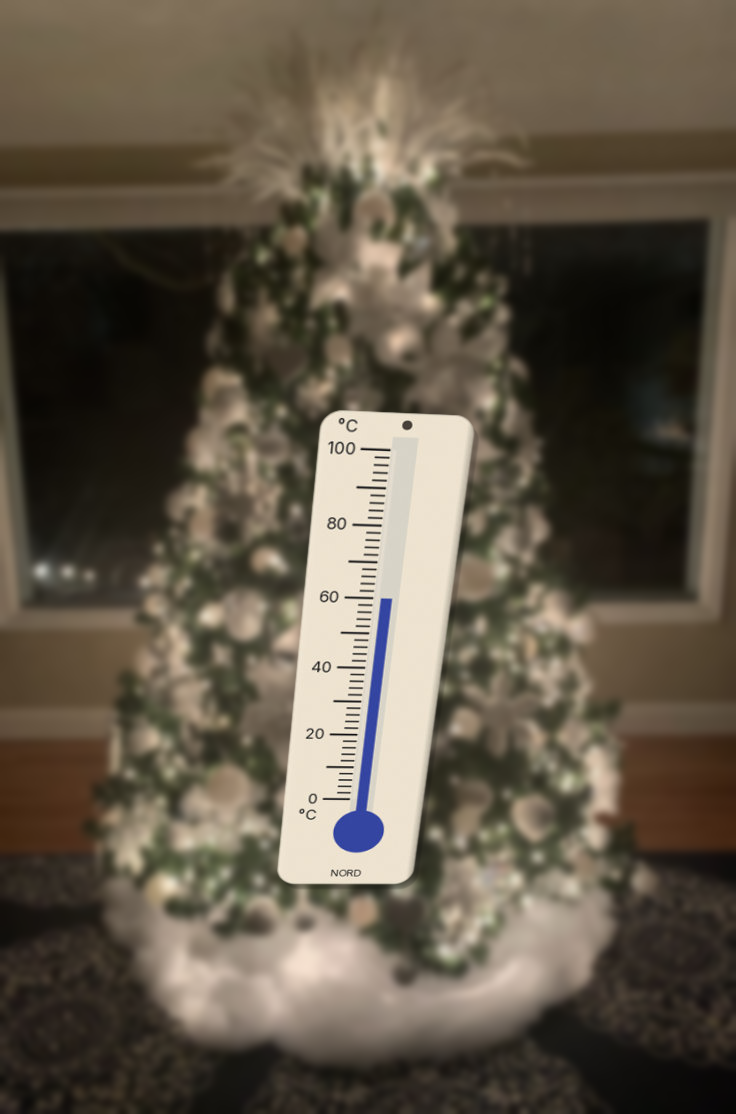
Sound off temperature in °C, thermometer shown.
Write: 60 °C
